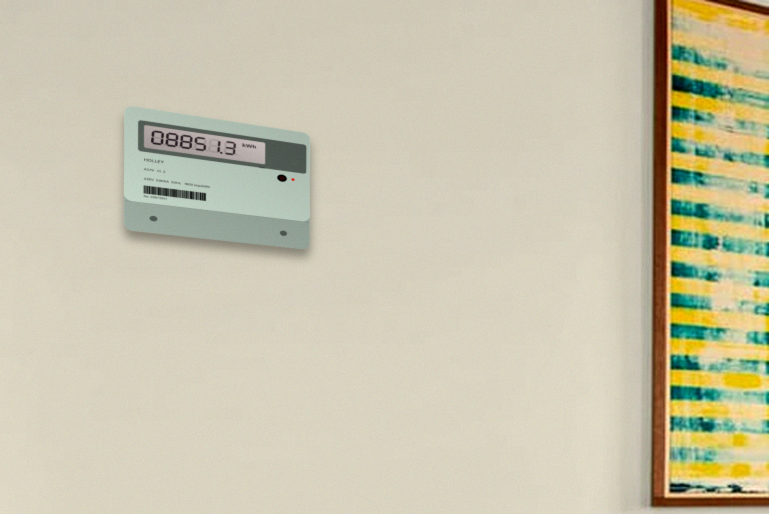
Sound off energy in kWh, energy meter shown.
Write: 8851.3 kWh
